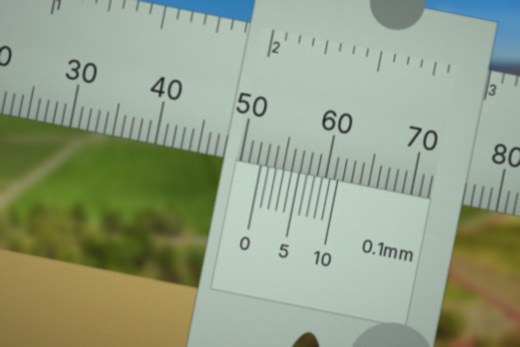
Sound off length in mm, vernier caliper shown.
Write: 52.4 mm
